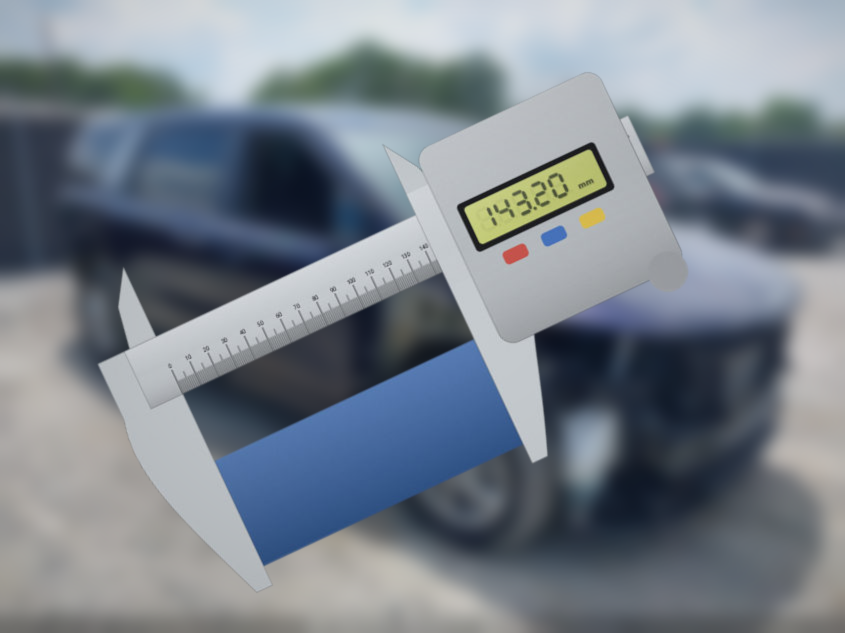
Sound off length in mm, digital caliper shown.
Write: 143.20 mm
